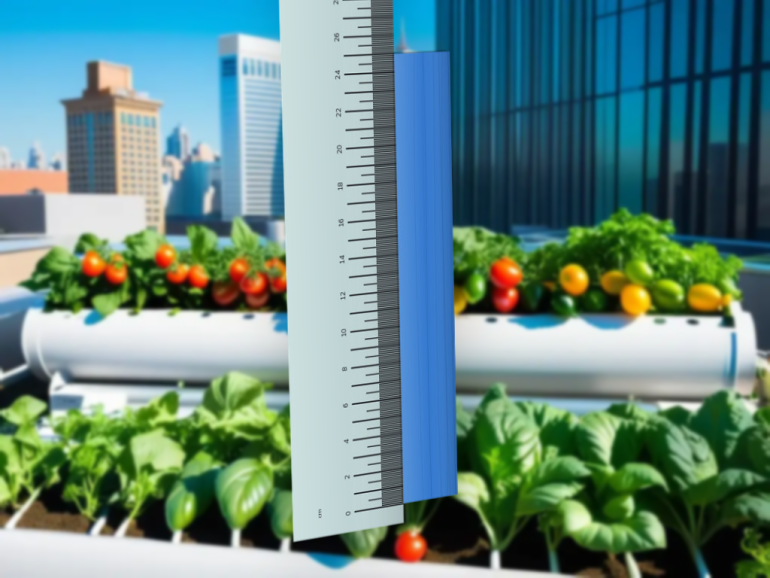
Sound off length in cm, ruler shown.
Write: 25 cm
